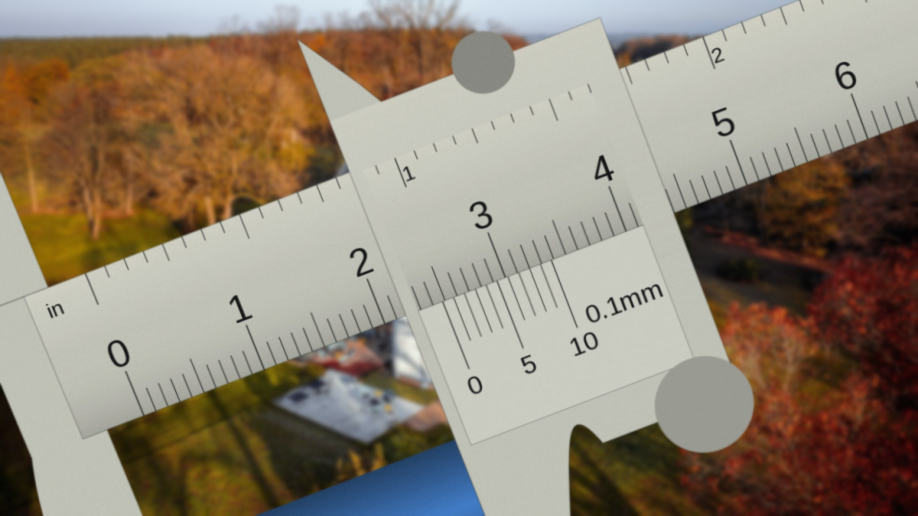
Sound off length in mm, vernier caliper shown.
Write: 24.8 mm
